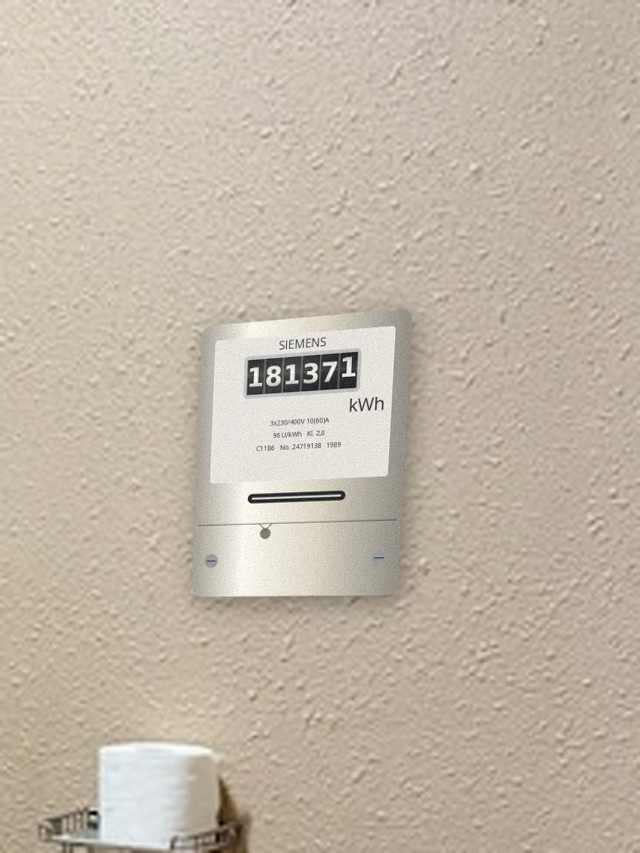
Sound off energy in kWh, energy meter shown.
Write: 181371 kWh
